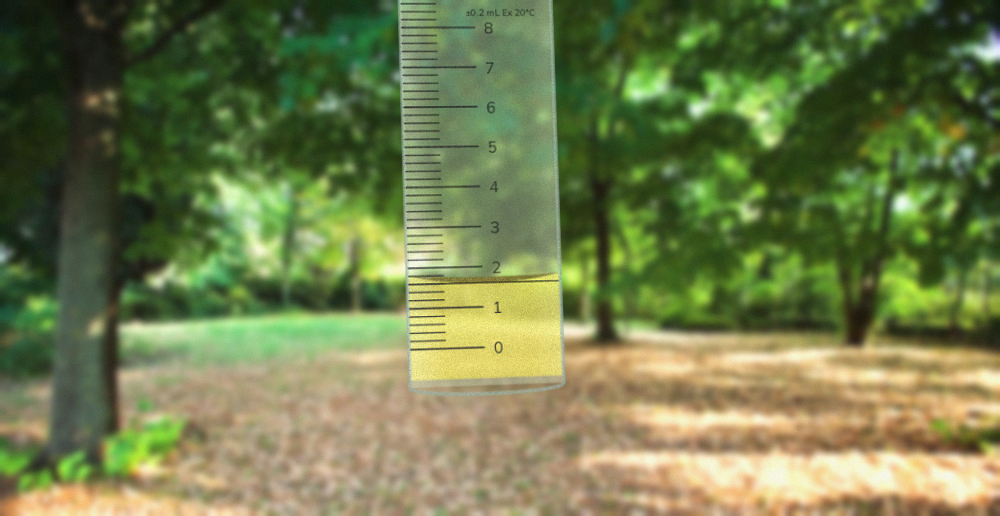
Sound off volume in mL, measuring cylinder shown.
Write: 1.6 mL
